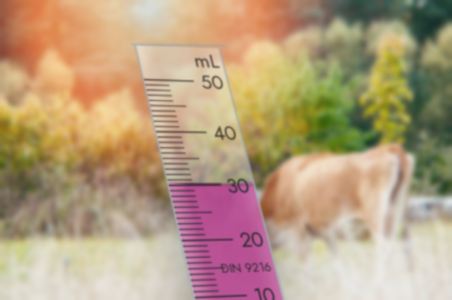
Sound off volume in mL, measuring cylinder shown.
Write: 30 mL
